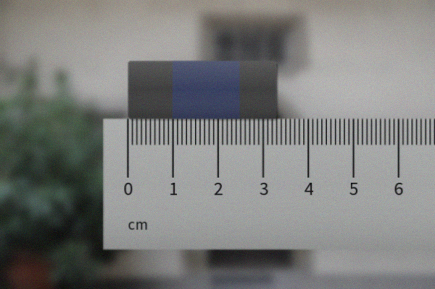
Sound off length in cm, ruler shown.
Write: 3.3 cm
